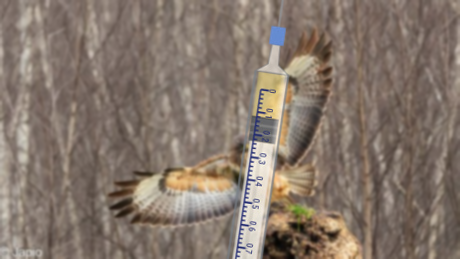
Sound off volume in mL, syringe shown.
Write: 0.12 mL
